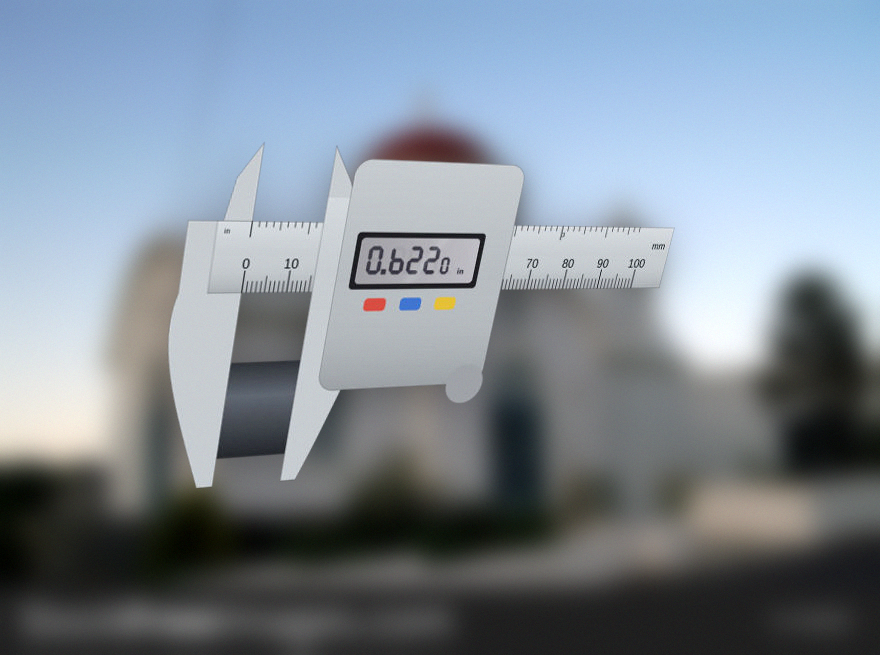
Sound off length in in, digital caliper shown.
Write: 0.6220 in
